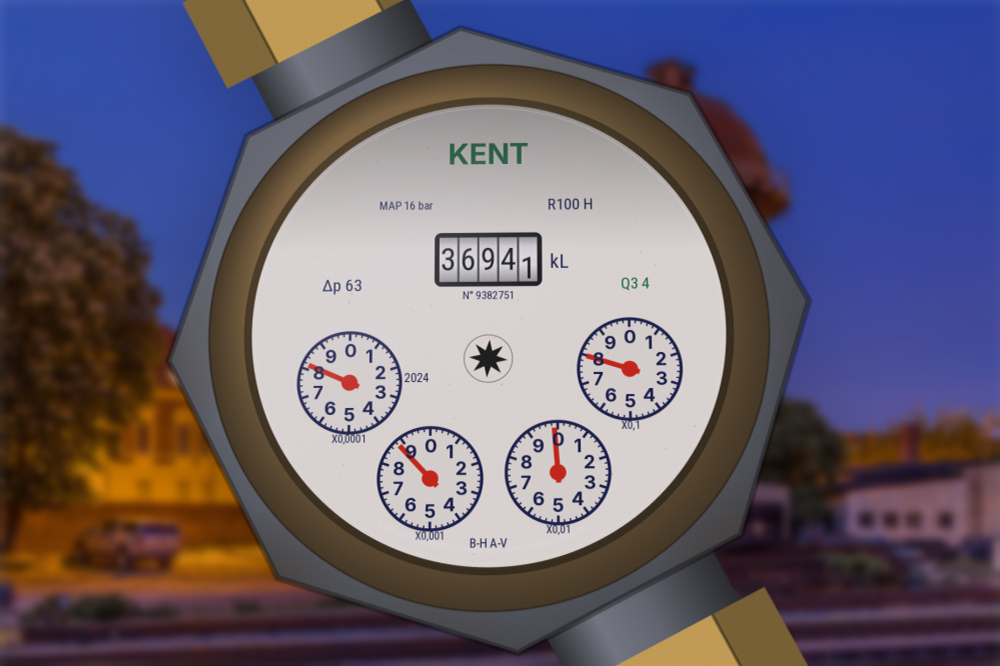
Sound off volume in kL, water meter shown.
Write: 36940.7988 kL
